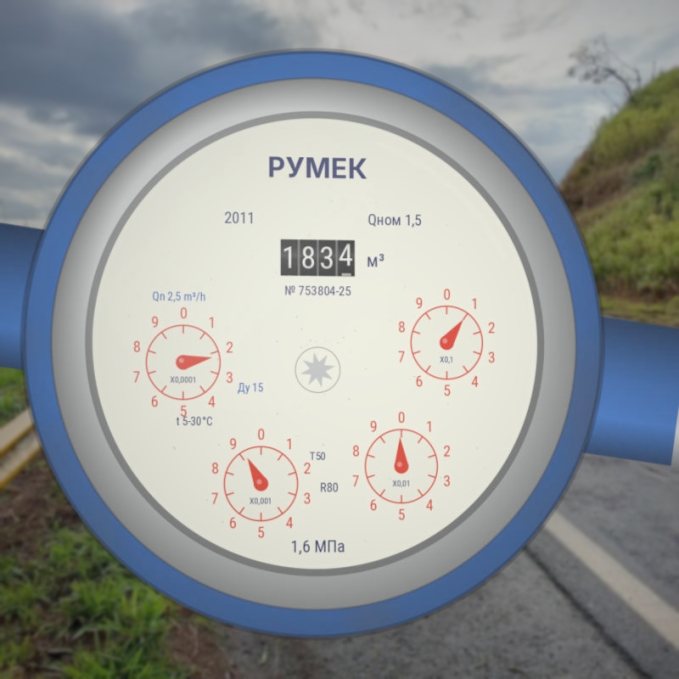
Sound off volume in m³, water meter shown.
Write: 1834.0992 m³
